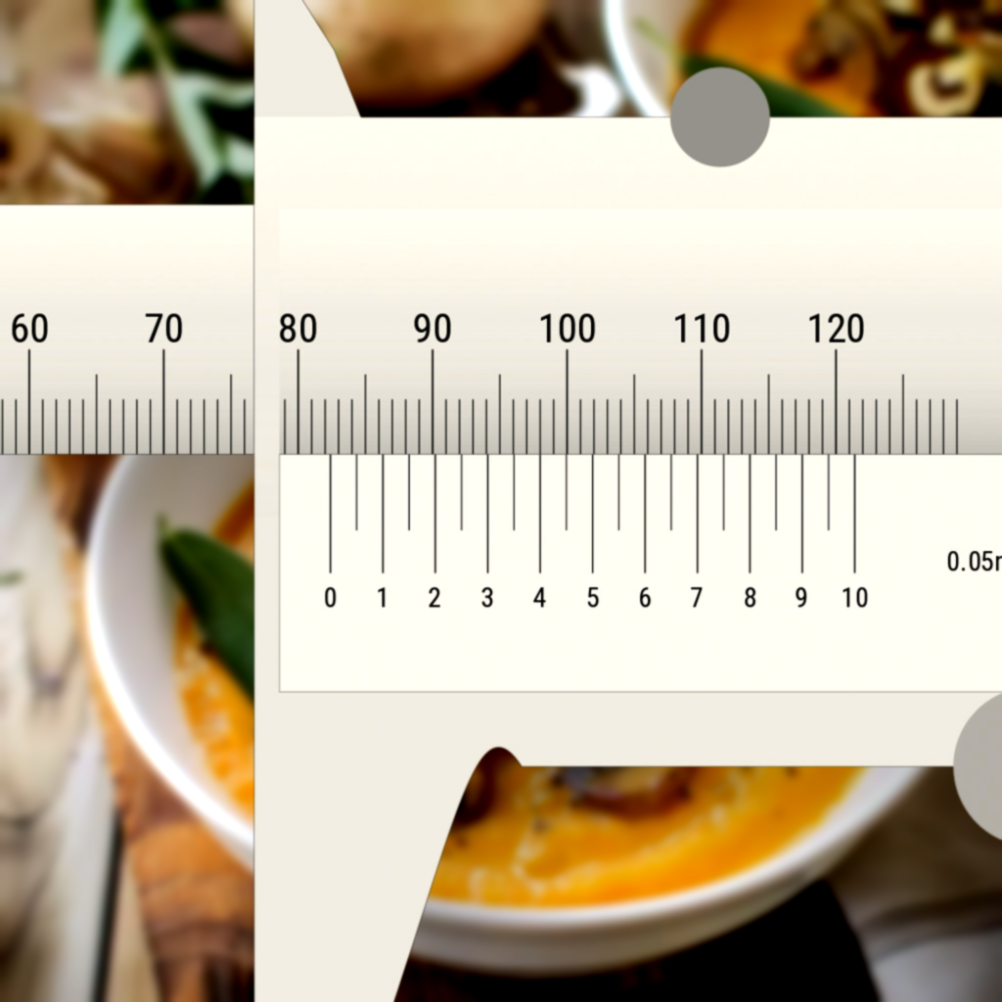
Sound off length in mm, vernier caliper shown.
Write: 82.4 mm
